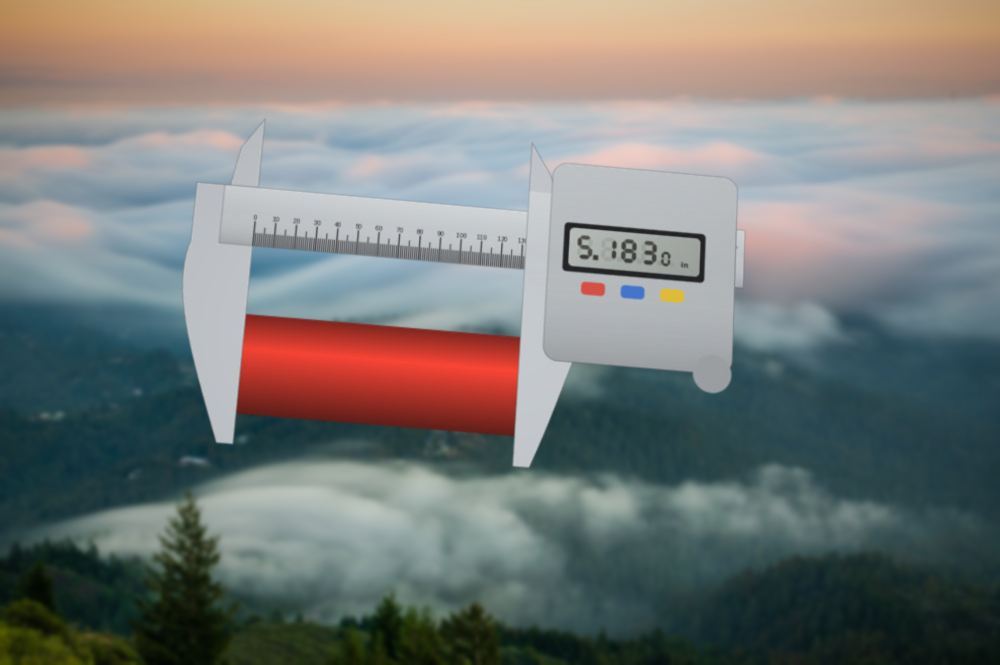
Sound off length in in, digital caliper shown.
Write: 5.1830 in
